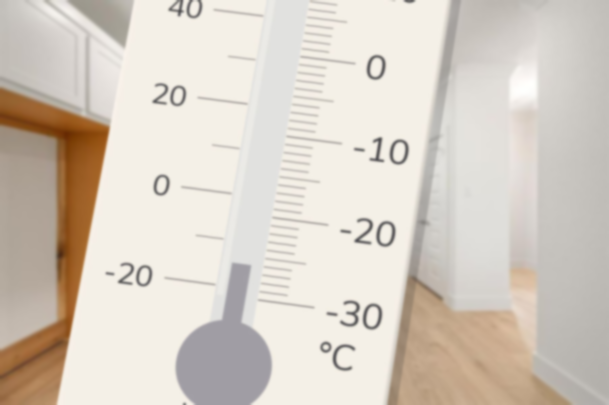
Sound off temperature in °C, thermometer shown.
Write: -26 °C
